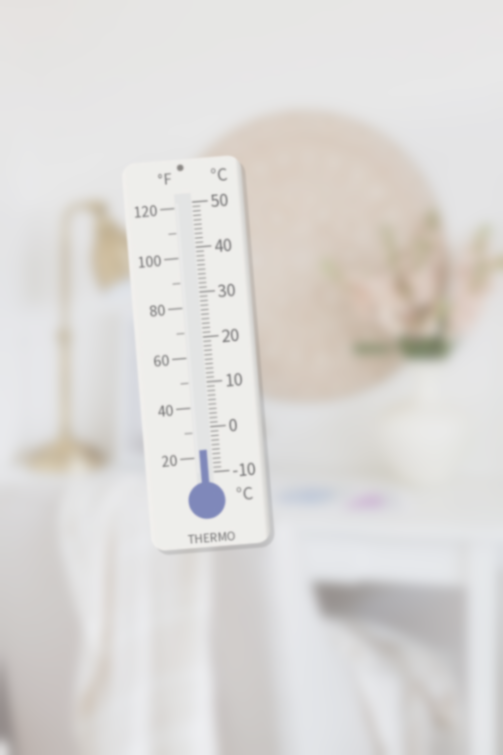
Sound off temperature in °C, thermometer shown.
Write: -5 °C
